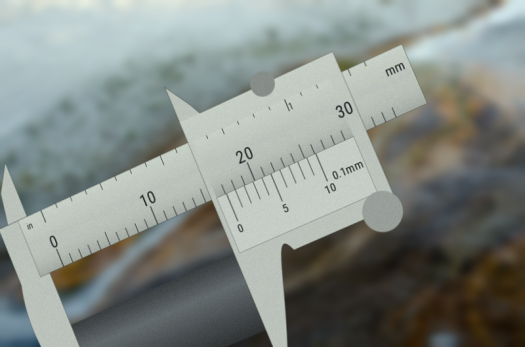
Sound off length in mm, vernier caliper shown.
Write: 17.1 mm
